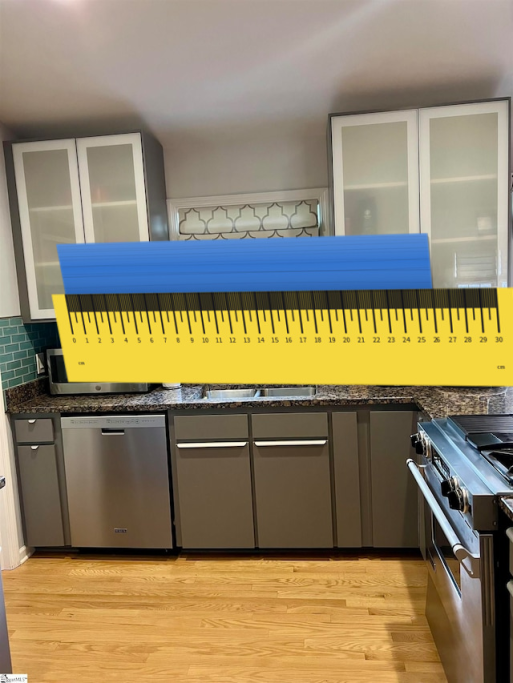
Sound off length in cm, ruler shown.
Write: 26 cm
